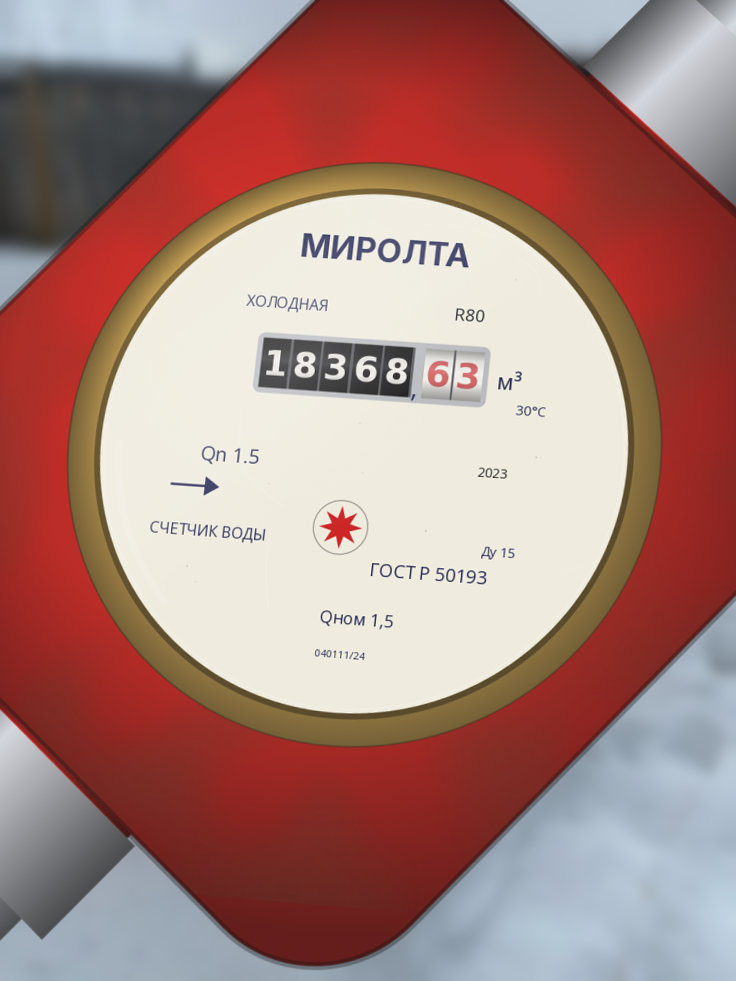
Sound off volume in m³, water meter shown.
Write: 18368.63 m³
